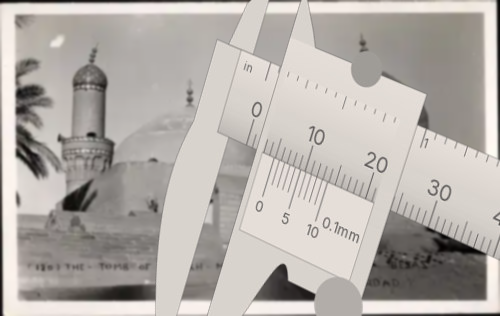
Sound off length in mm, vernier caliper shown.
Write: 4.8 mm
